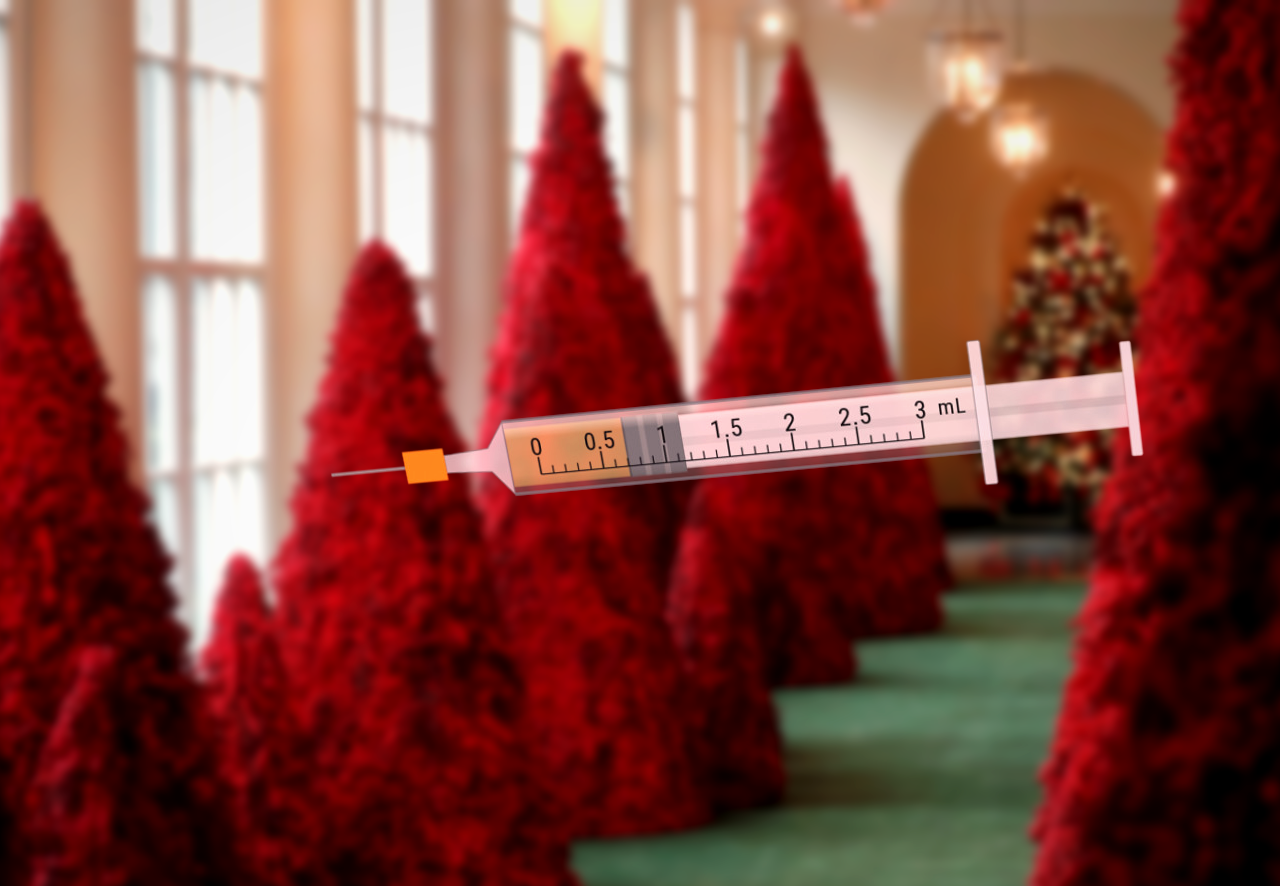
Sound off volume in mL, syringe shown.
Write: 0.7 mL
